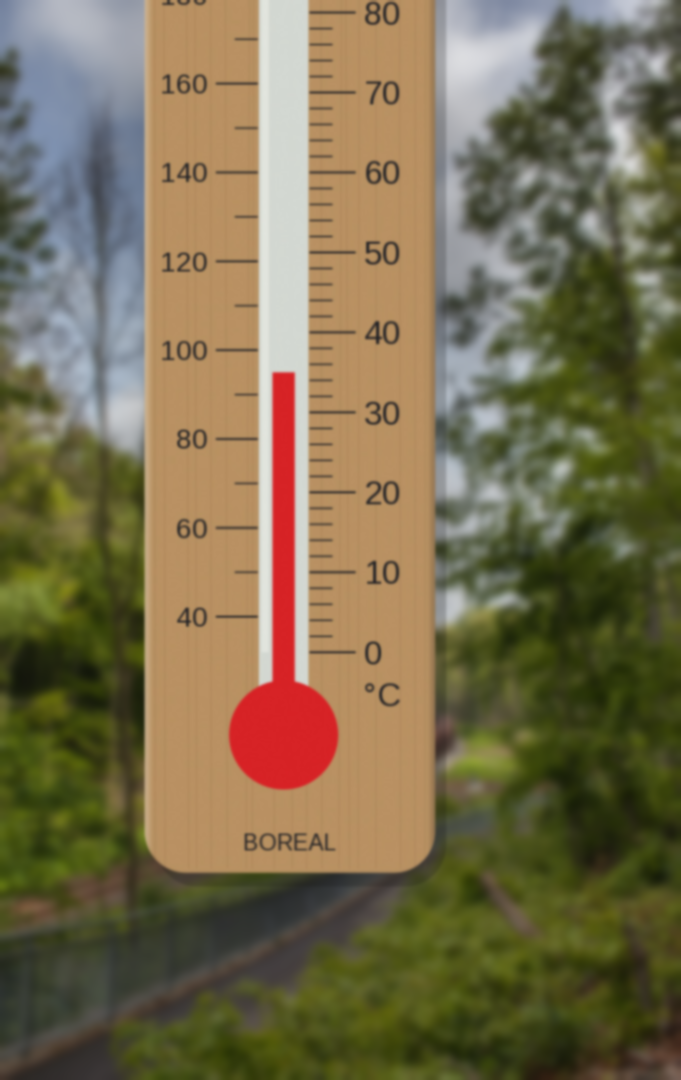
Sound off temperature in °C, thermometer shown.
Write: 35 °C
